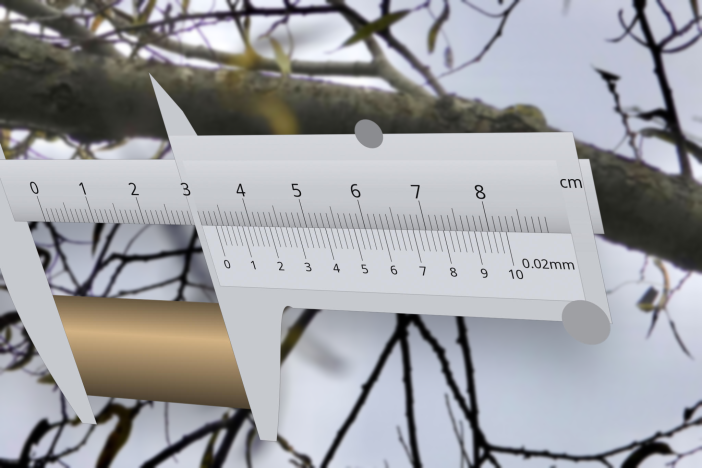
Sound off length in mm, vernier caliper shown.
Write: 33.6 mm
